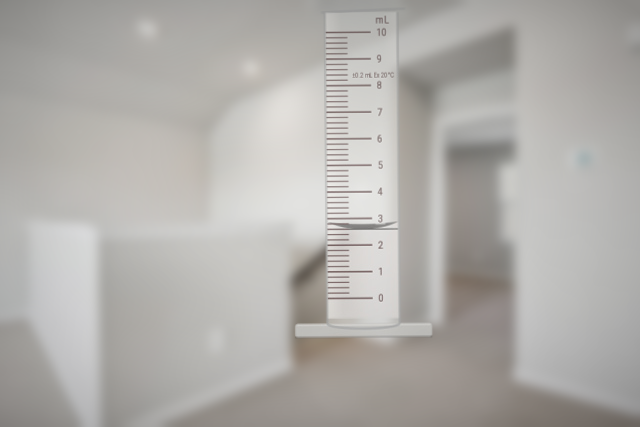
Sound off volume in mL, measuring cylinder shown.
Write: 2.6 mL
